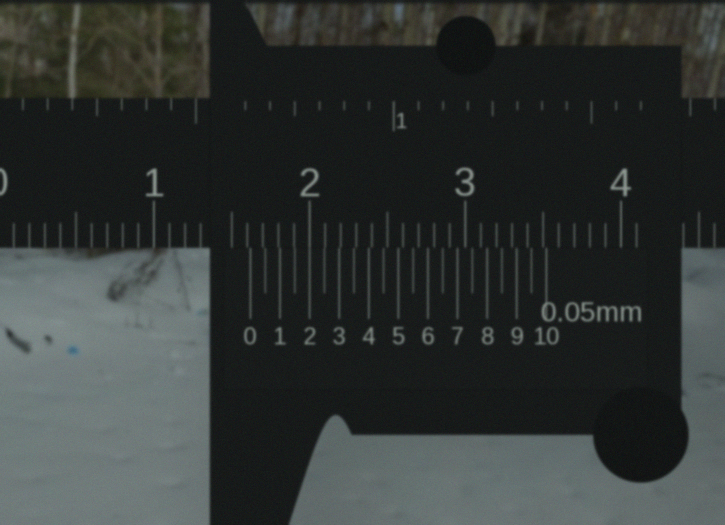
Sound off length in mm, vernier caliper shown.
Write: 16.2 mm
